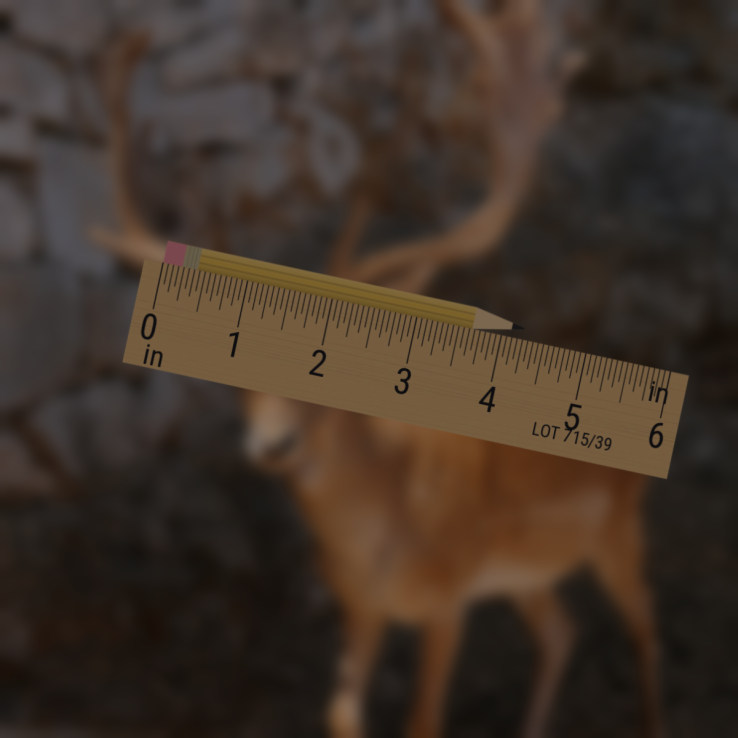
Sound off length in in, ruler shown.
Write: 4.25 in
